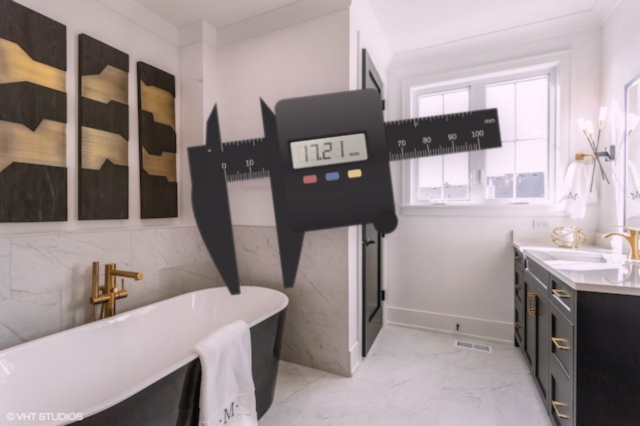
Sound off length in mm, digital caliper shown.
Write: 17.21 mm
